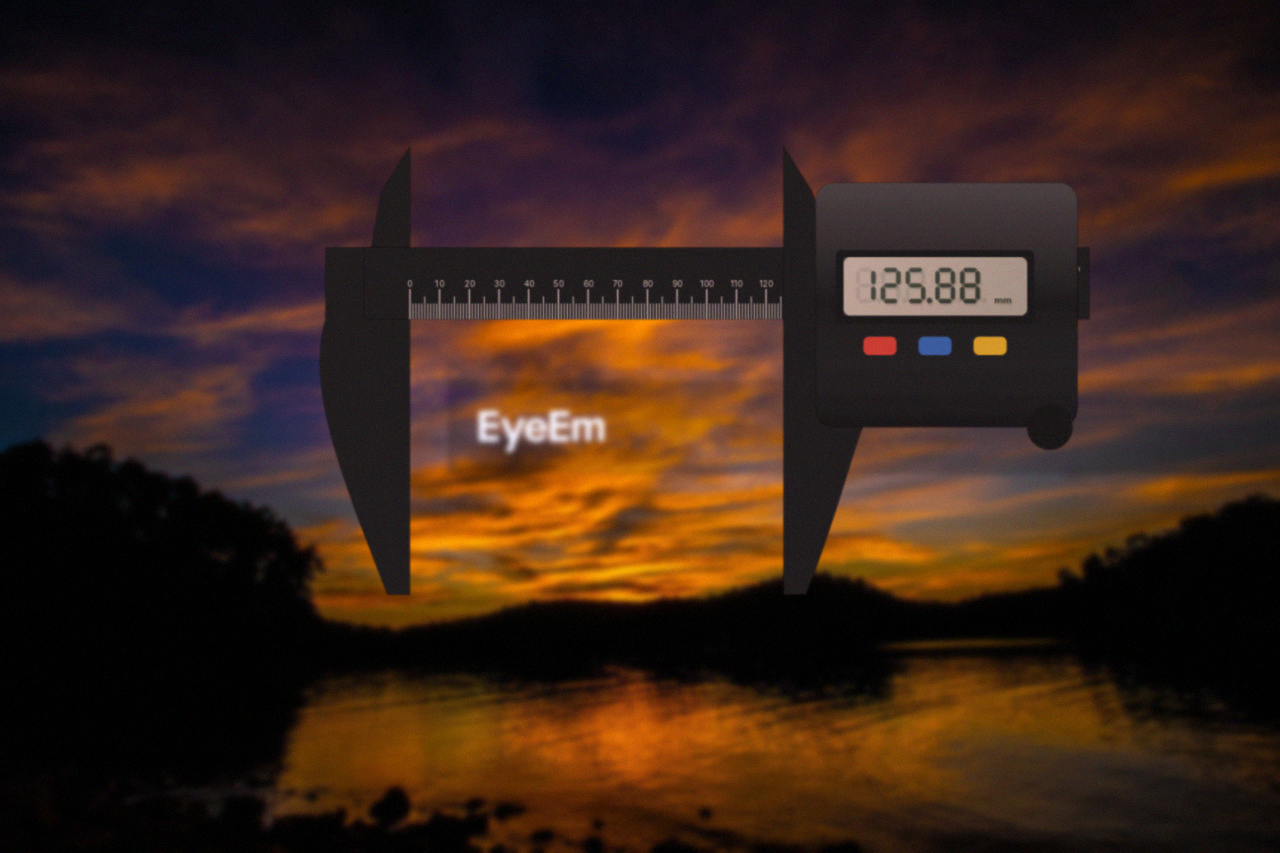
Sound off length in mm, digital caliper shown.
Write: 125.88 mm
